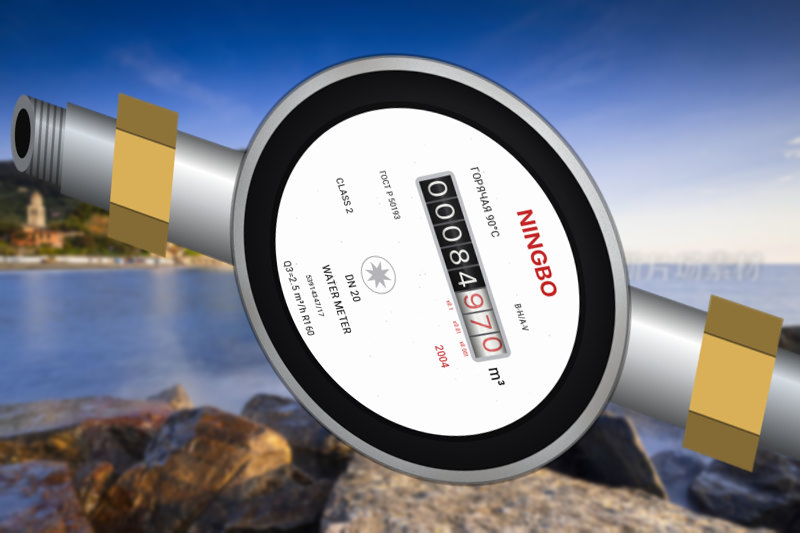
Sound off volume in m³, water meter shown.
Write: 84.970 m³
